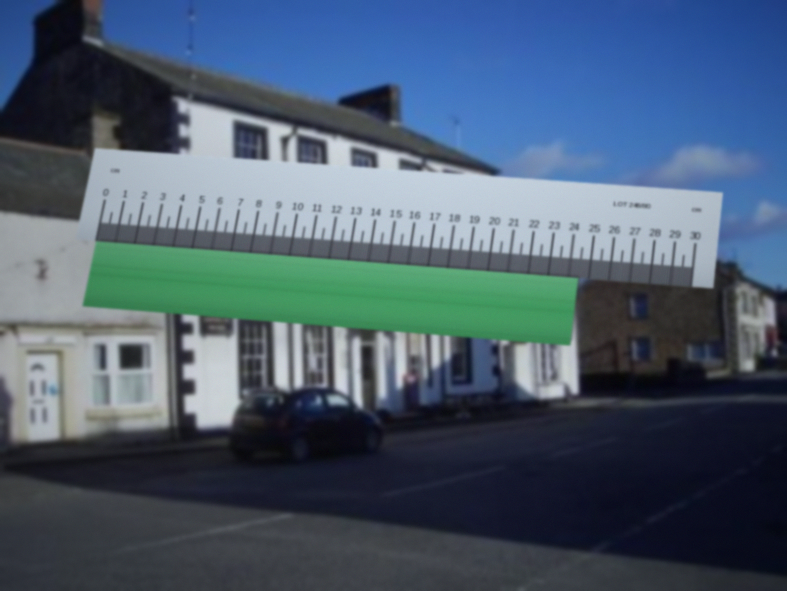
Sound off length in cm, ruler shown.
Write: 24.5 cm
